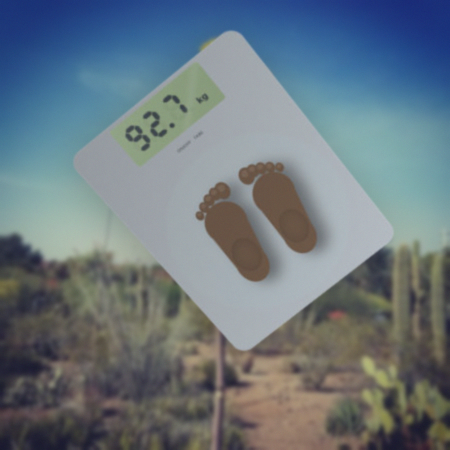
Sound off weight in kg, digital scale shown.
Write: 92.7 kg
